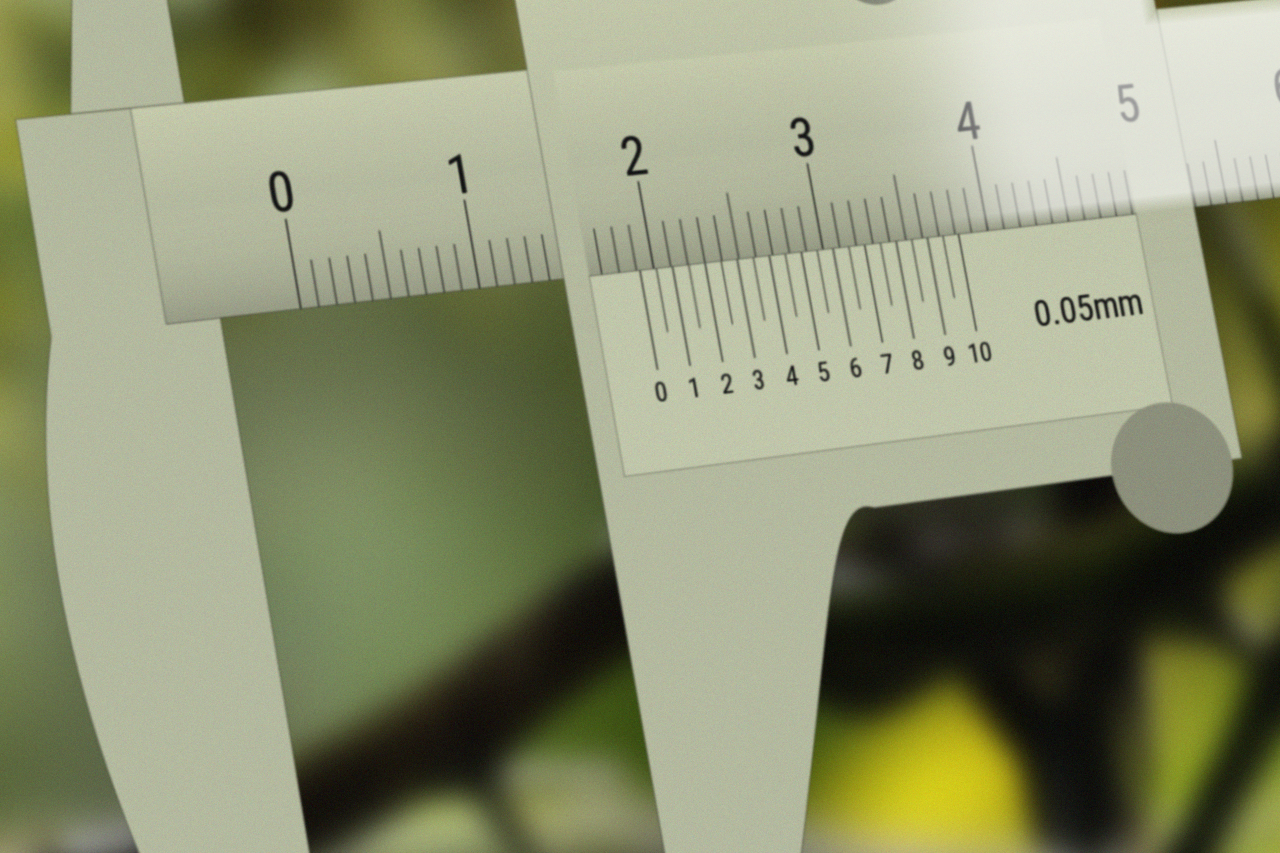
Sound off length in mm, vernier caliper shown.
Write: 19.2 mm
